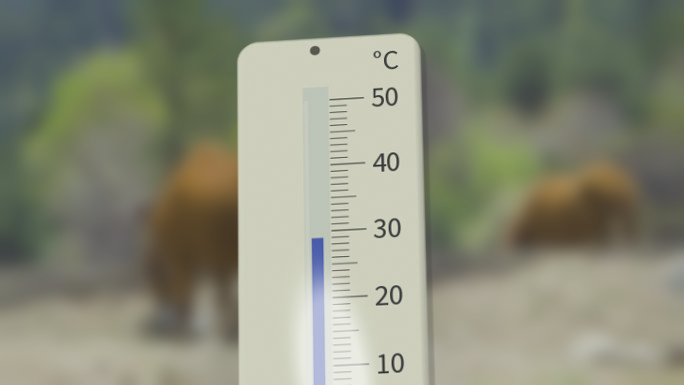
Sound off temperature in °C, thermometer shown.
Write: 29 °C
